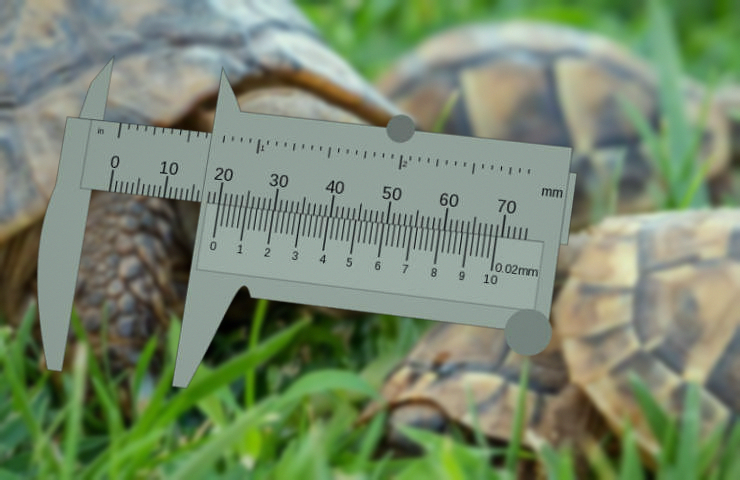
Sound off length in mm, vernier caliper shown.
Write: 20.0 mm
